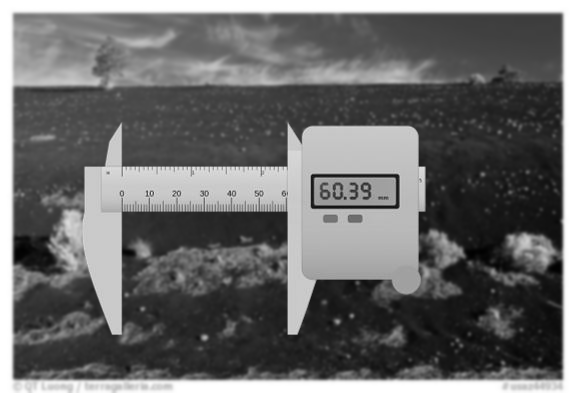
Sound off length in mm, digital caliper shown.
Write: 60.39 mm
